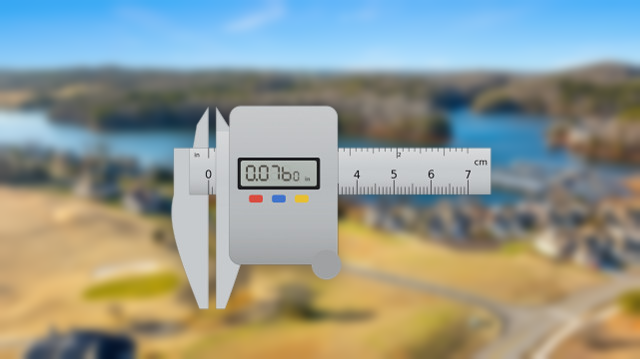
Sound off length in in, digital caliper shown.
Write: 0.0760 in
